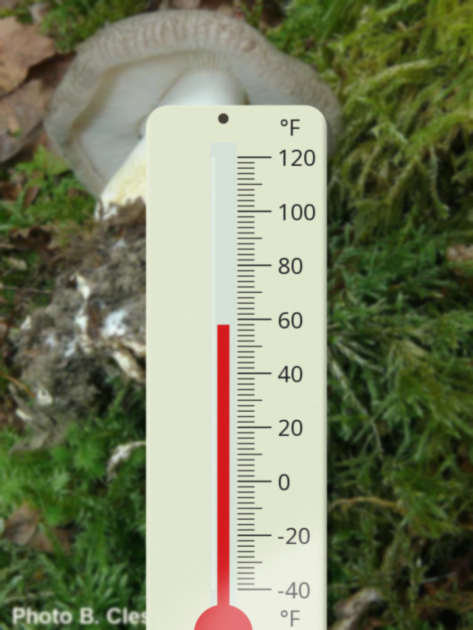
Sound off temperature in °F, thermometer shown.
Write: 58 °F
